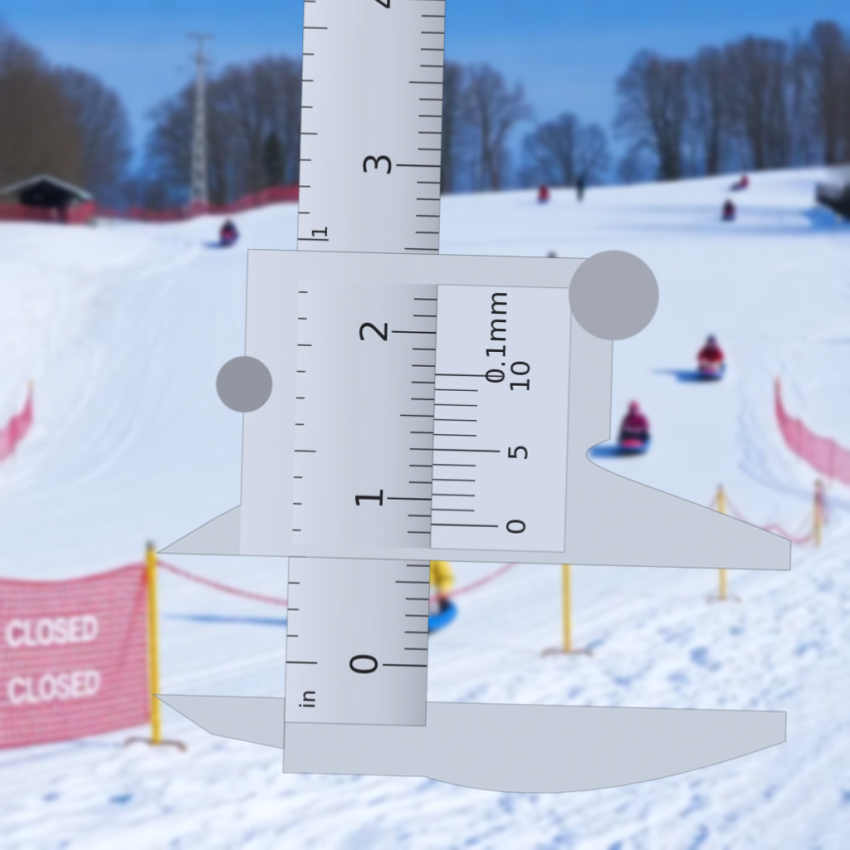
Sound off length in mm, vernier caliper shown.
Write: 8.5 mm
